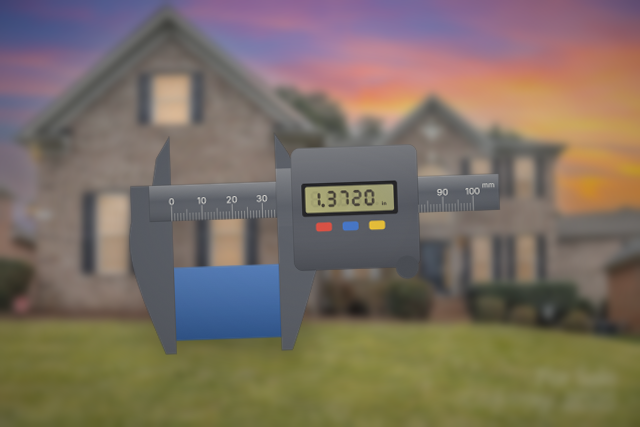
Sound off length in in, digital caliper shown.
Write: 1.3720 in
